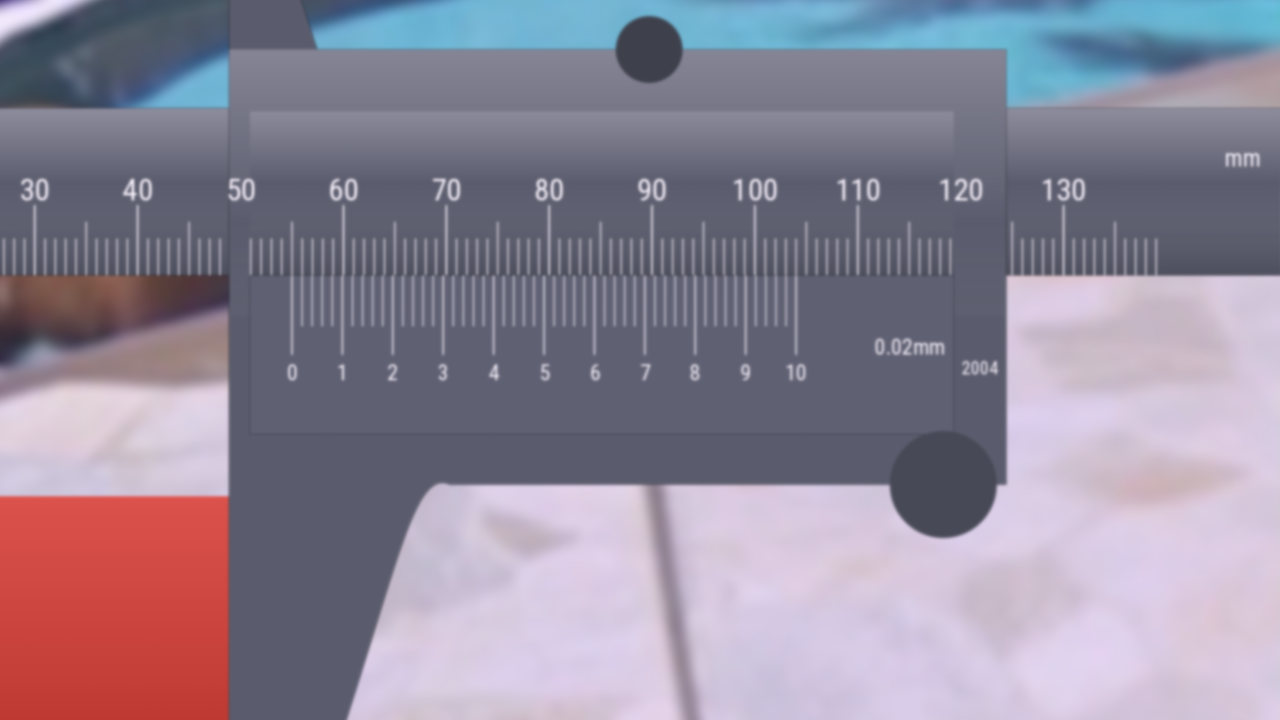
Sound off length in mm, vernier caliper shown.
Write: 55.0 mm
